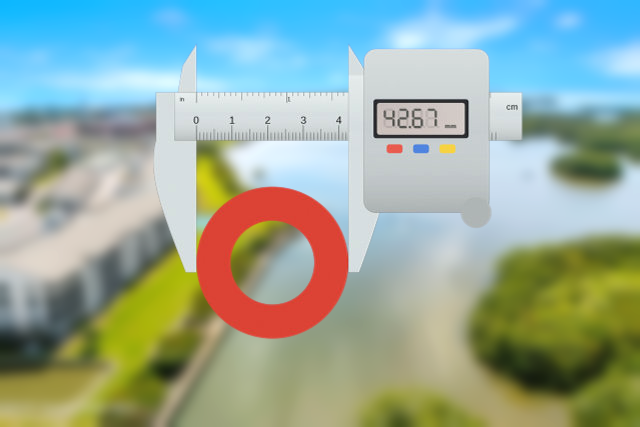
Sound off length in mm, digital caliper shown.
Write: 42.67 mm
